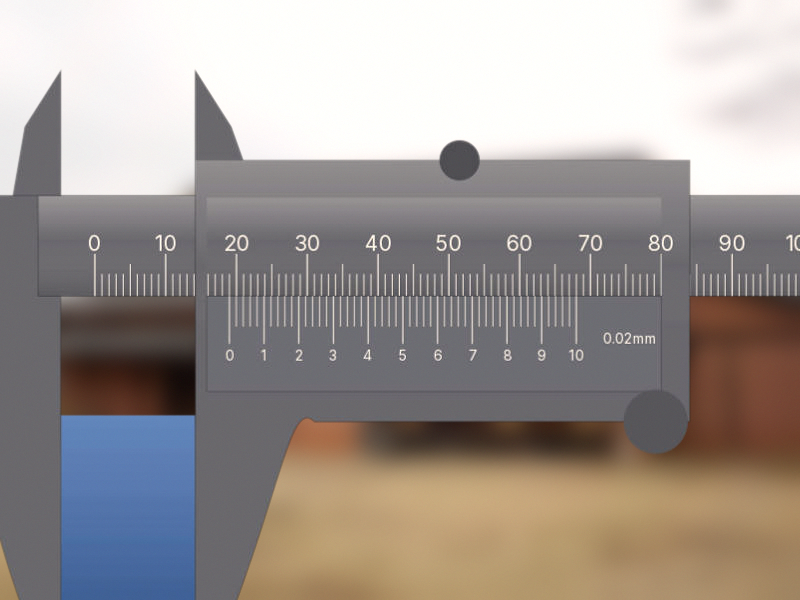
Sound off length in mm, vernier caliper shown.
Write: 19.0 mm
